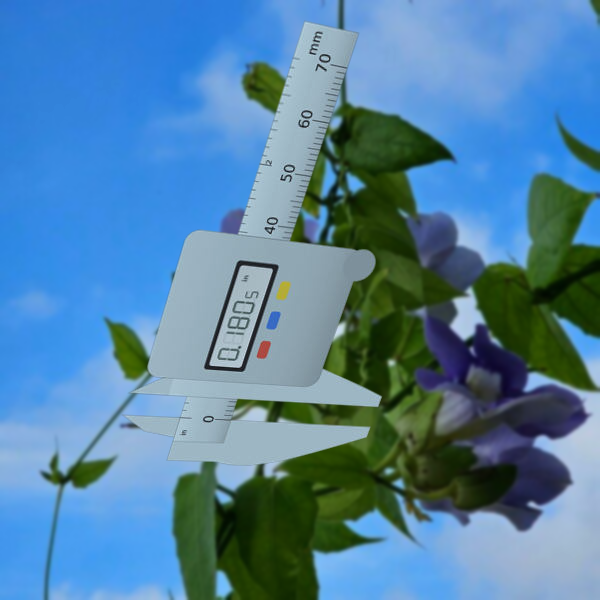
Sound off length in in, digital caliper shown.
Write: 0.1805 in
